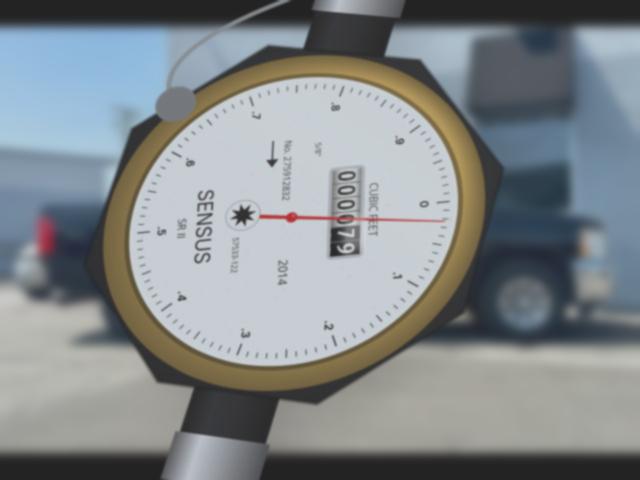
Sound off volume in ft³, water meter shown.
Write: 79.02 ft³
